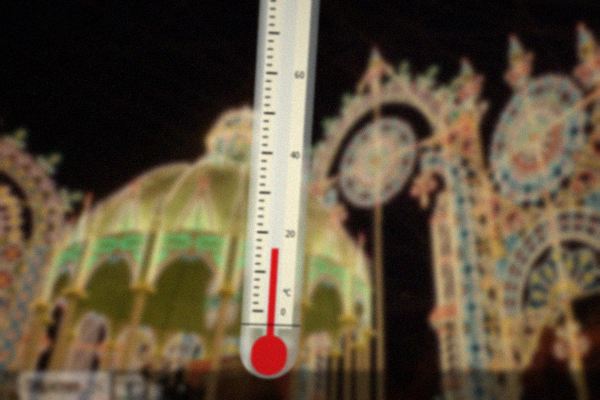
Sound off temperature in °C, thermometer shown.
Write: 16 °C
